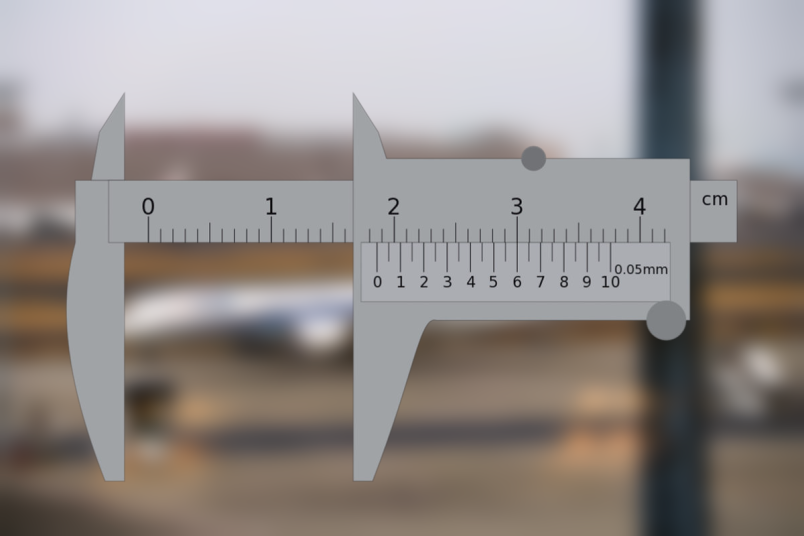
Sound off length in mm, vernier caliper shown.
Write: 18.6 mm
